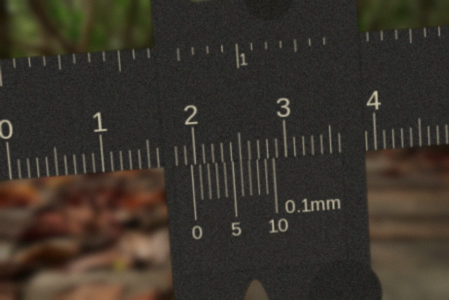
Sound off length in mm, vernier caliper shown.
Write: 19.6 mm
